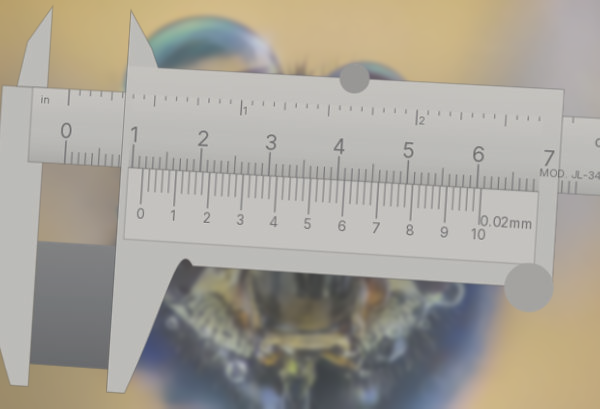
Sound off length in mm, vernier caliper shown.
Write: 11.6 mm
